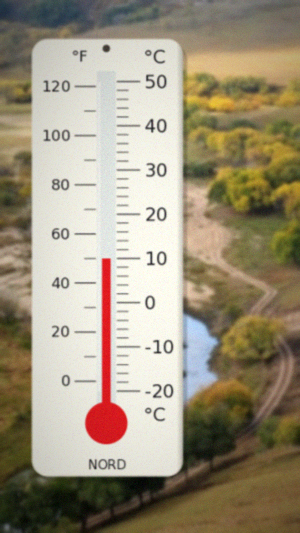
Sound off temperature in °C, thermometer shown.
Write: 10 °C
